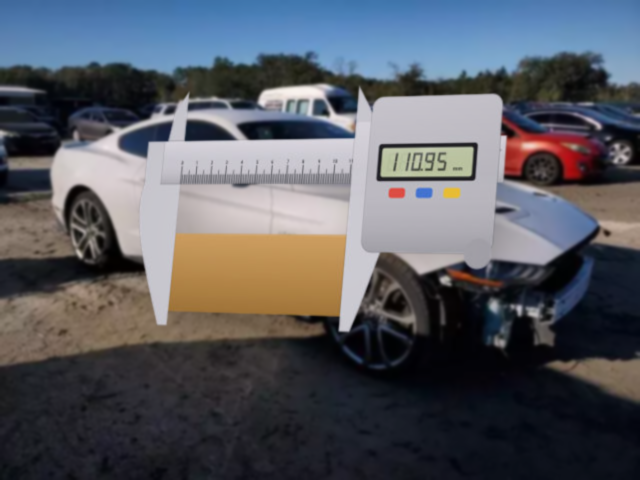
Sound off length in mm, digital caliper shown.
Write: 110.95 mm
